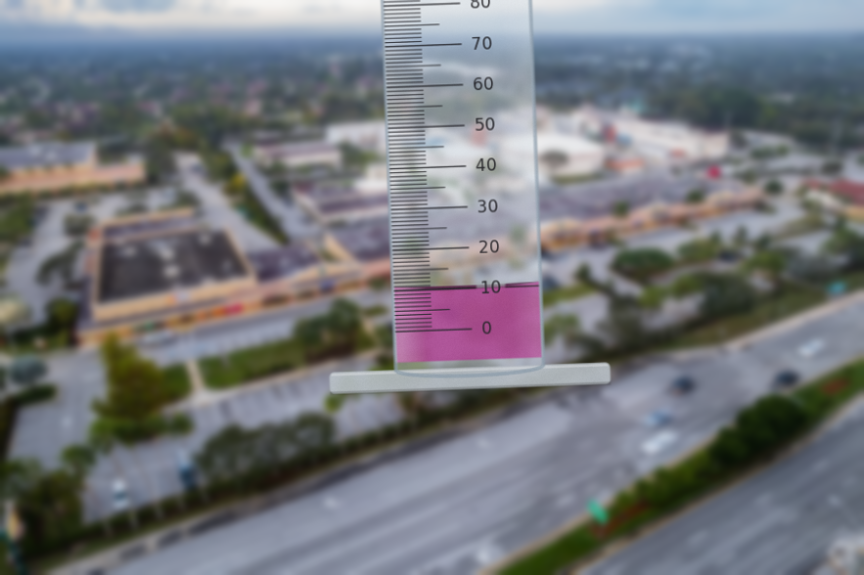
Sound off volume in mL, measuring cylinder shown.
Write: 10 mL
